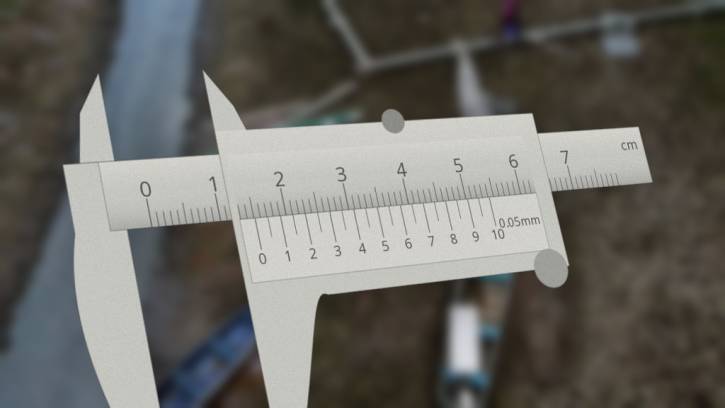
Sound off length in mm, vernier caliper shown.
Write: 15.2 mm
